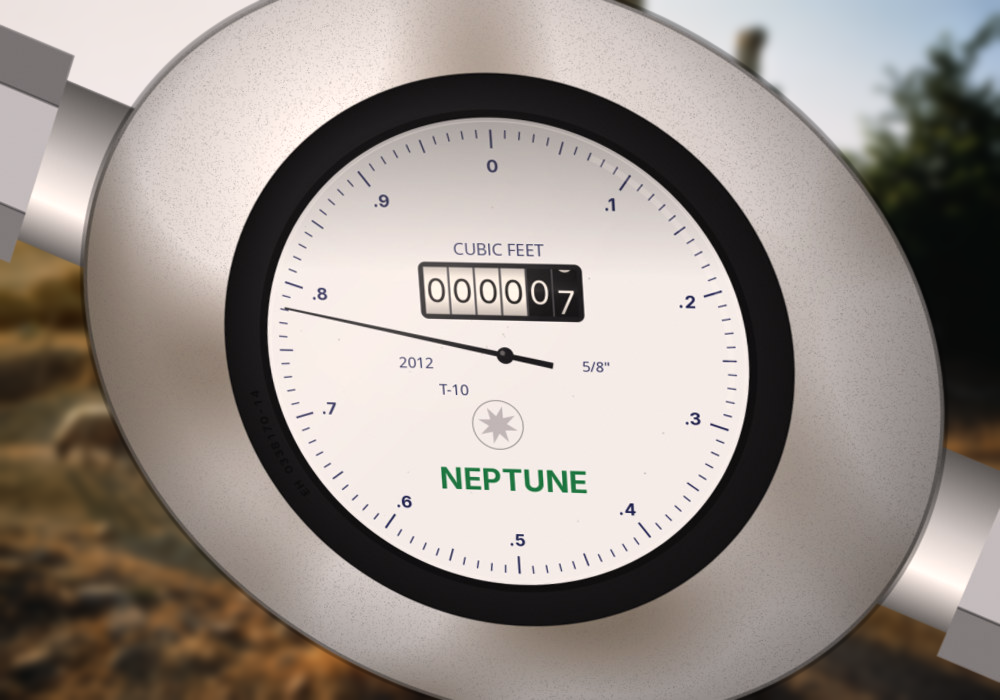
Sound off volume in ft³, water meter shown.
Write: 6.78 ft³
